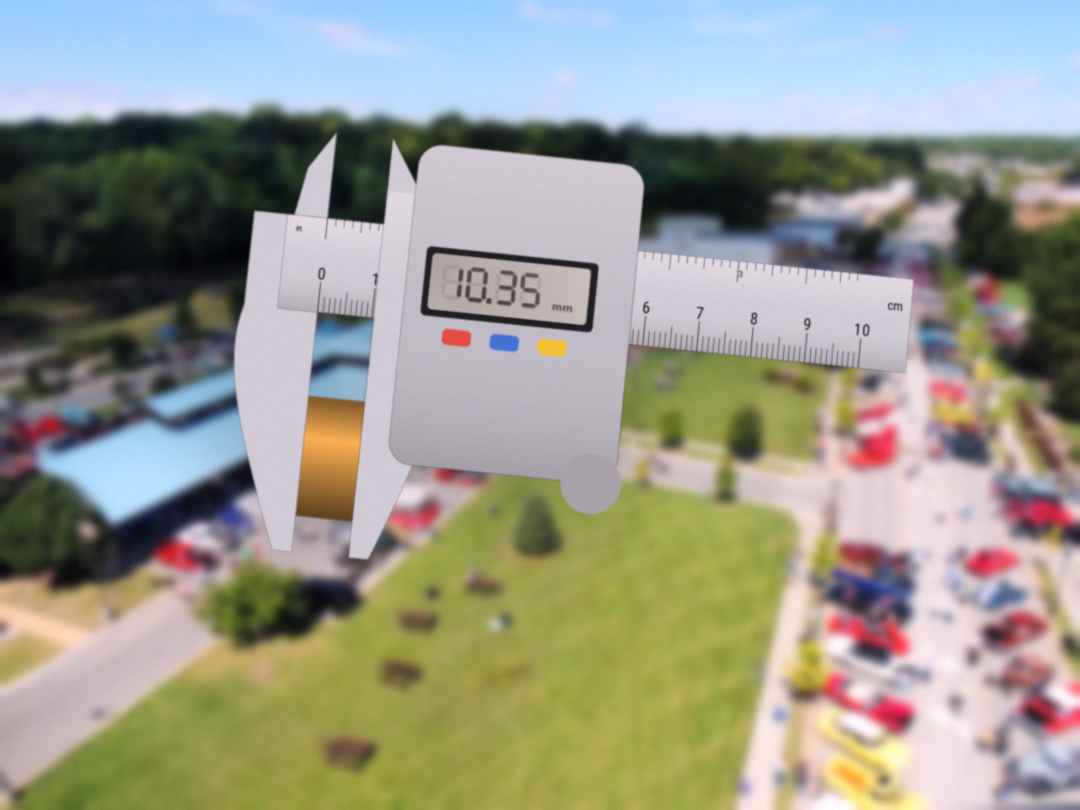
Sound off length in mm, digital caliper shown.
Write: 10.35 mm
